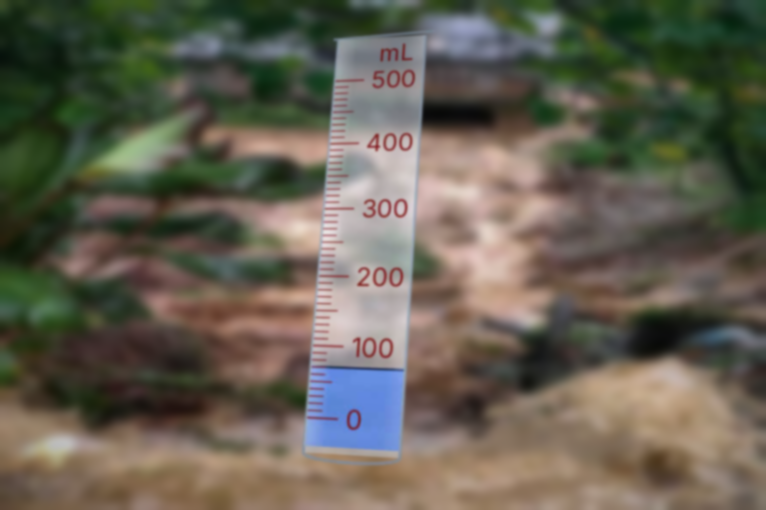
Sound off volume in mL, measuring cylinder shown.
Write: 70 mL
